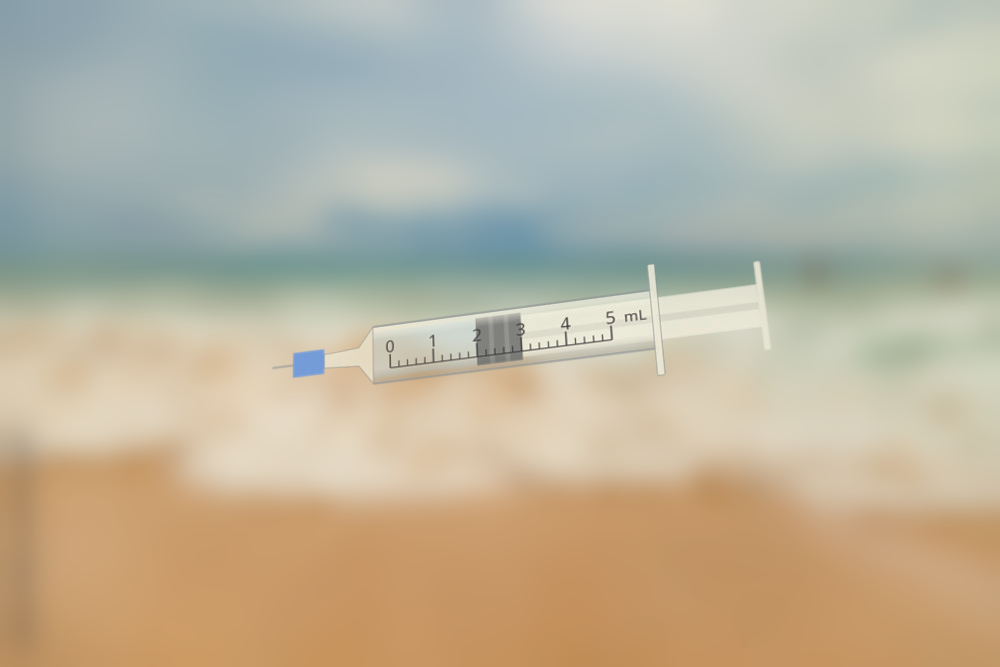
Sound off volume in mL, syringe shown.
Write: 2 mL
